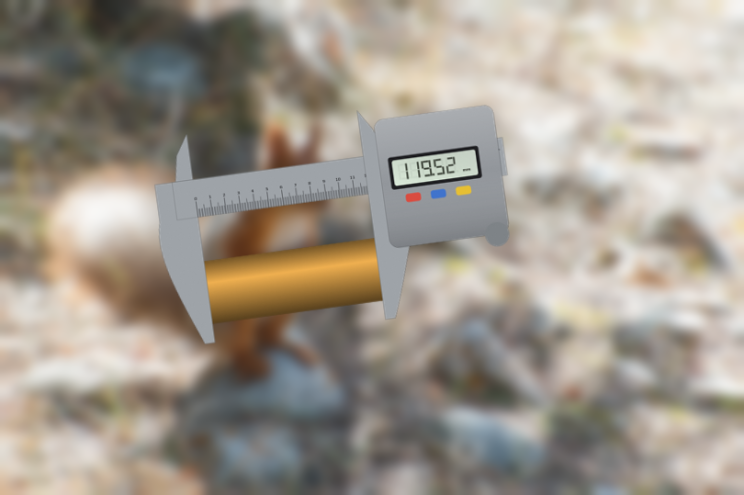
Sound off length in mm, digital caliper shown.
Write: 119.52 mm
